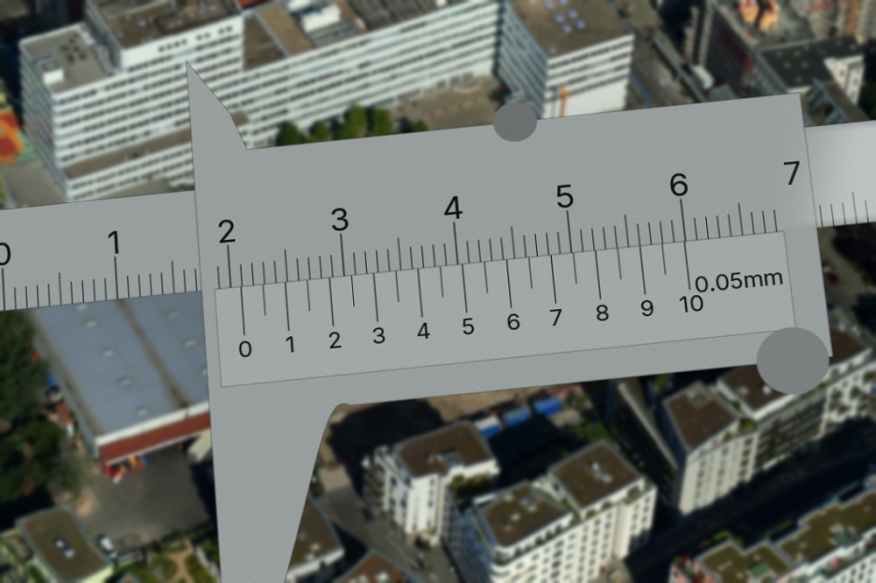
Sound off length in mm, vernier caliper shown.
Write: 20.9 mm
